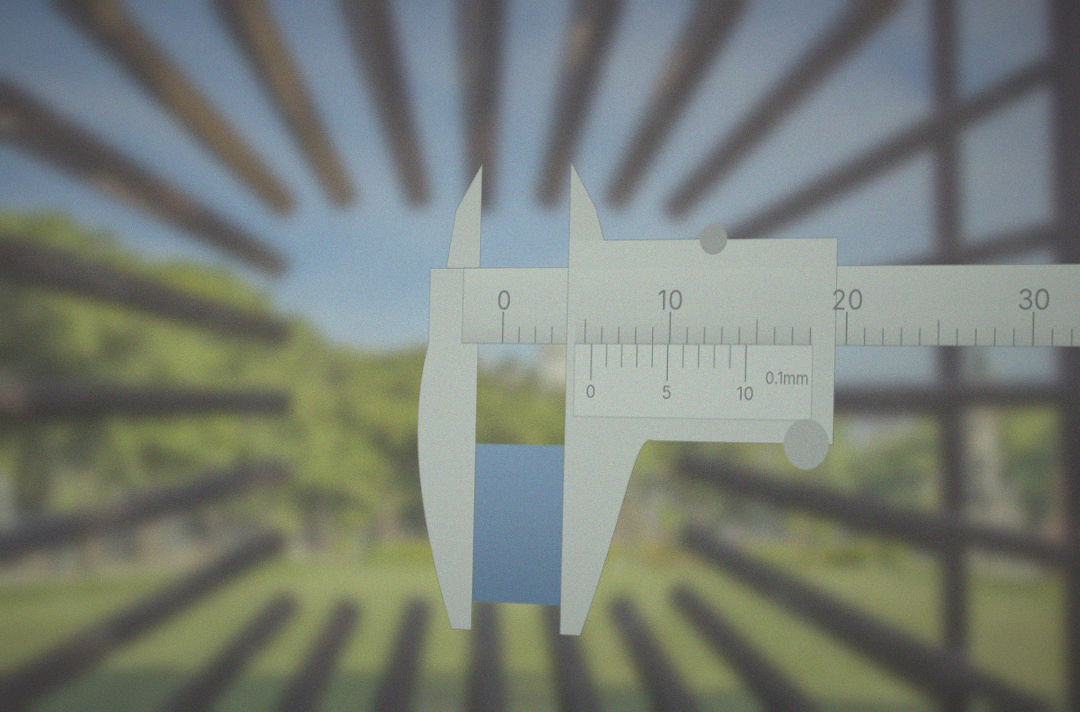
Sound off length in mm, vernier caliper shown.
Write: 5.4 mm
